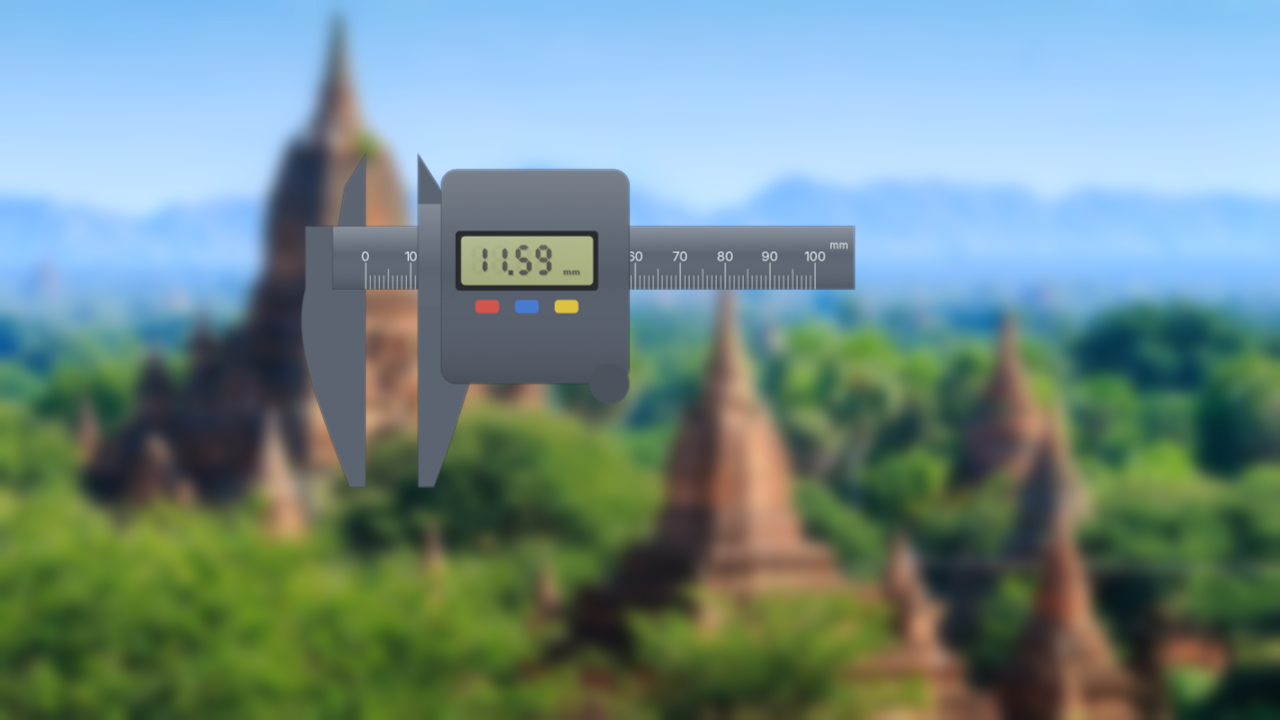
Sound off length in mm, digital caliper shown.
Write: 11.59 mm
